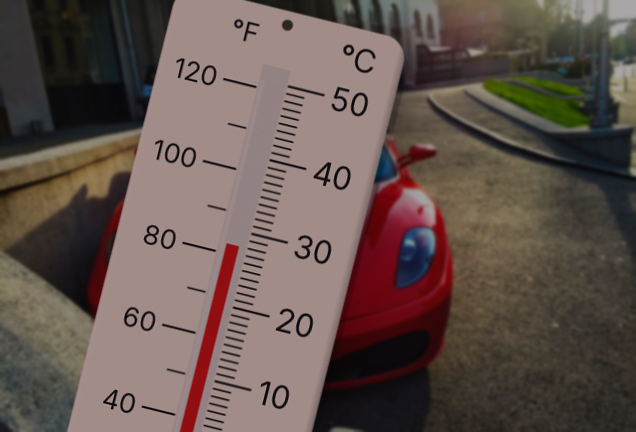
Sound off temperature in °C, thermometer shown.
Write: 28 °C
